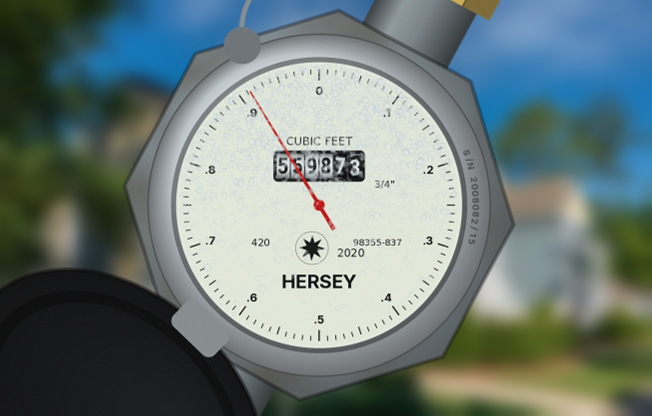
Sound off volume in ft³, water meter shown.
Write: 559872.91 ft³
